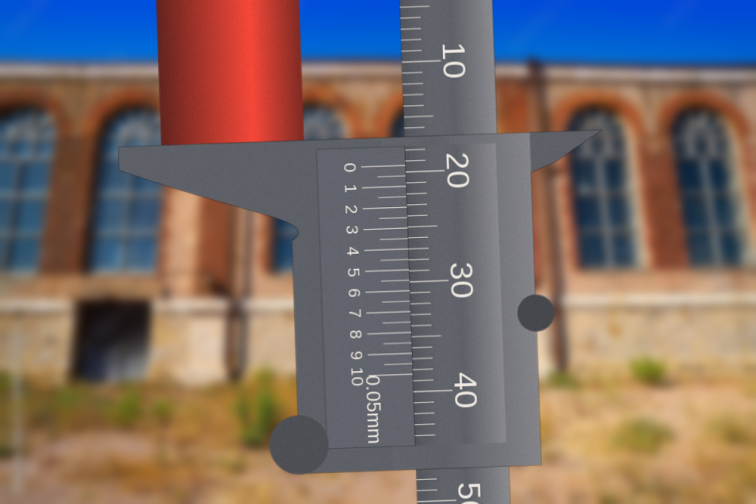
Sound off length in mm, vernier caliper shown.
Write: 19.4 mm
